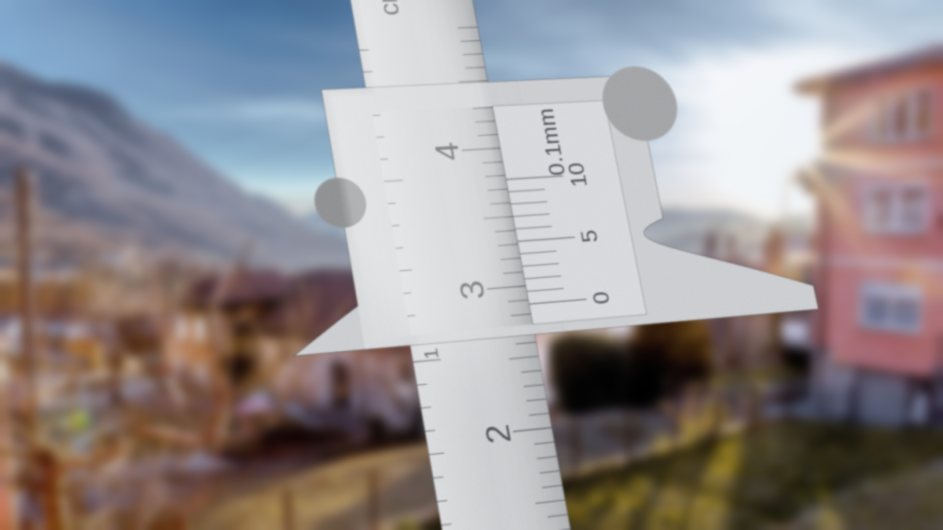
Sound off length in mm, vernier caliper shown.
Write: 28.7 mm
